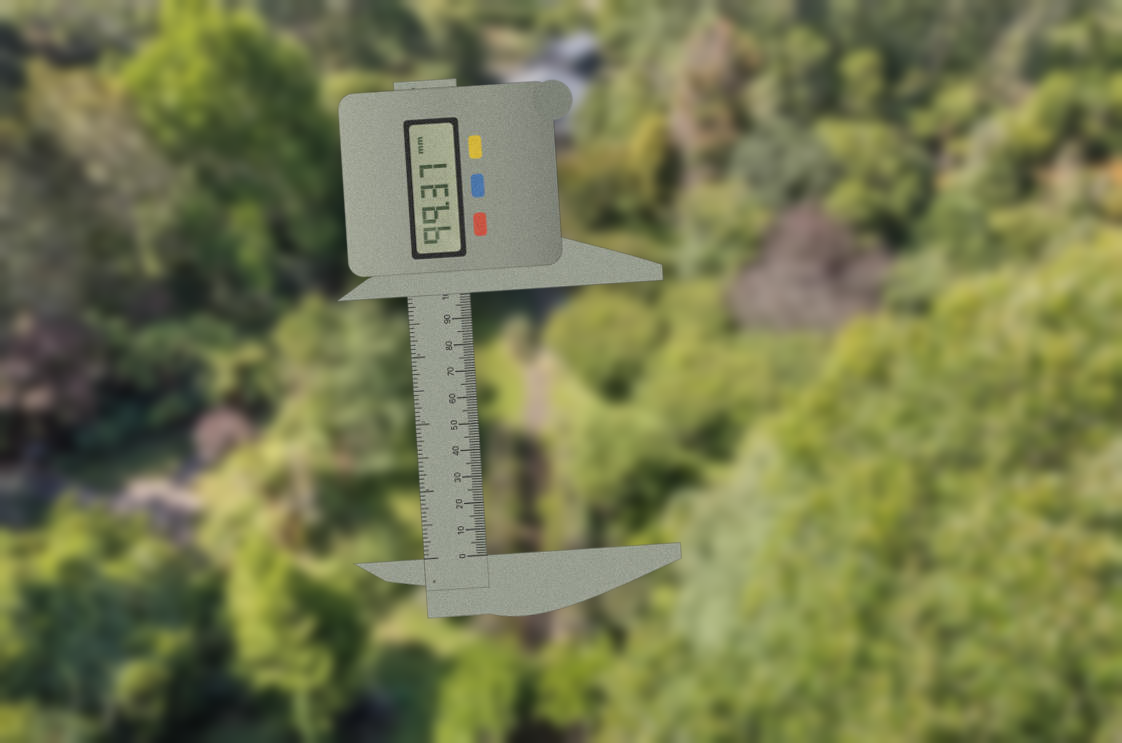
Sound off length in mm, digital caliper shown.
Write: 99.37 mm
